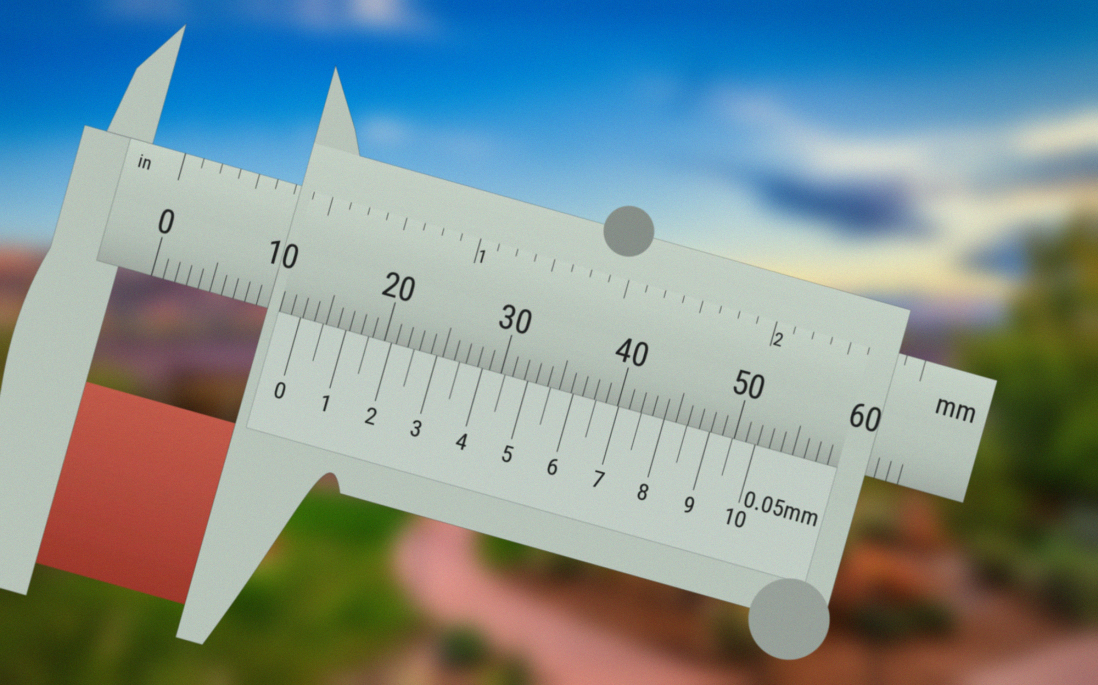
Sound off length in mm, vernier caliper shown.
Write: 12.8 mm
